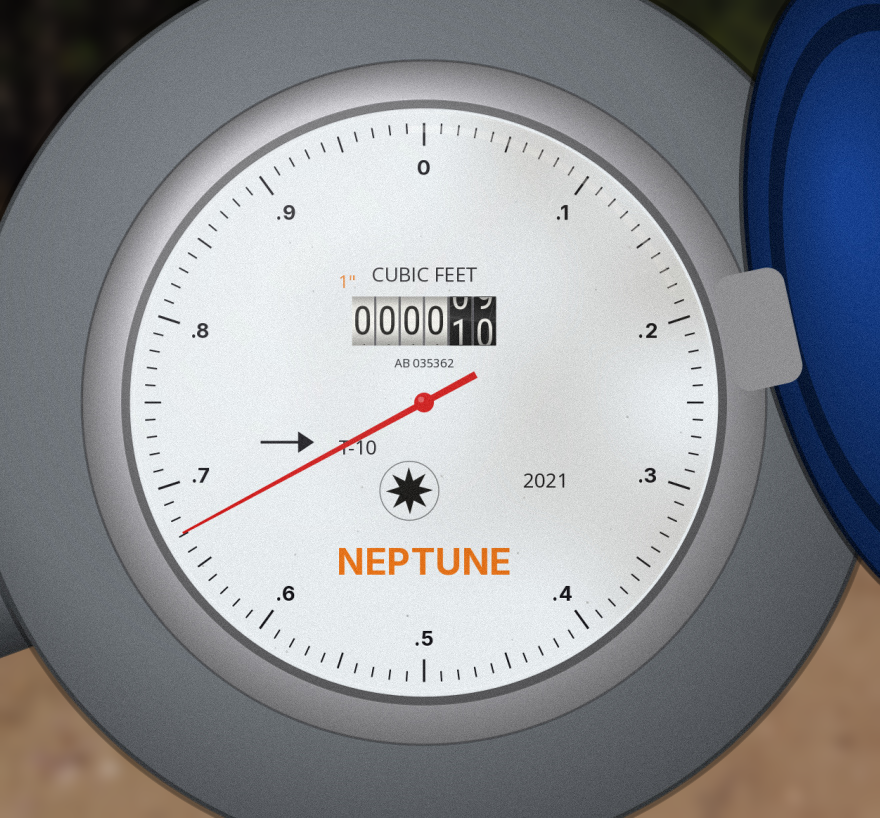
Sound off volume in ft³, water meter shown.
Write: 9.67 ft³
